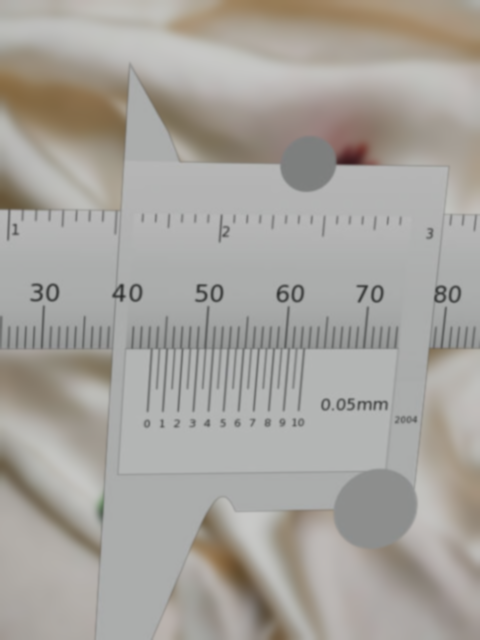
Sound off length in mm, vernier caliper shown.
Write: 43.4 mm
